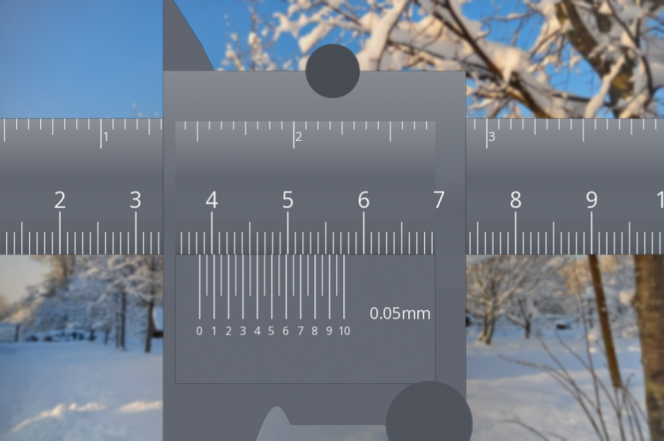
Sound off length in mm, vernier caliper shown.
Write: 38.4 mm
